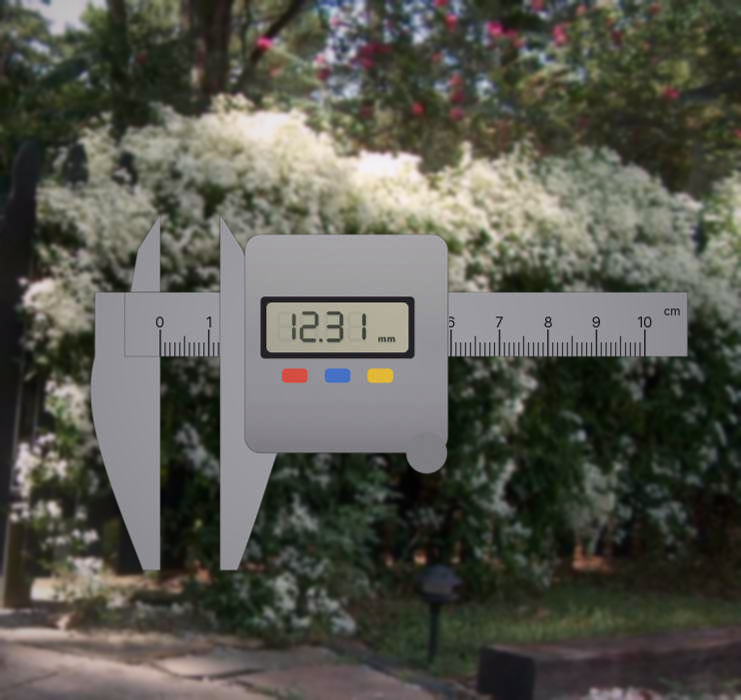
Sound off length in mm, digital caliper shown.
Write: 12.31 mm
